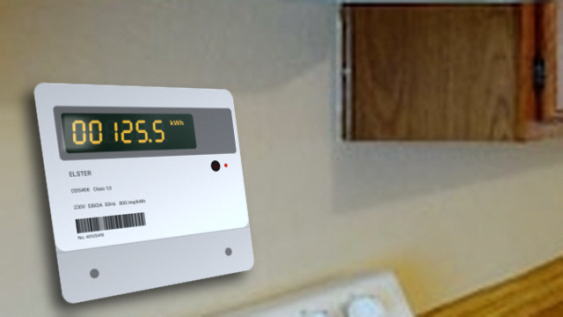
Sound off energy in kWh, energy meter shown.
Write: 125.5 kWh
